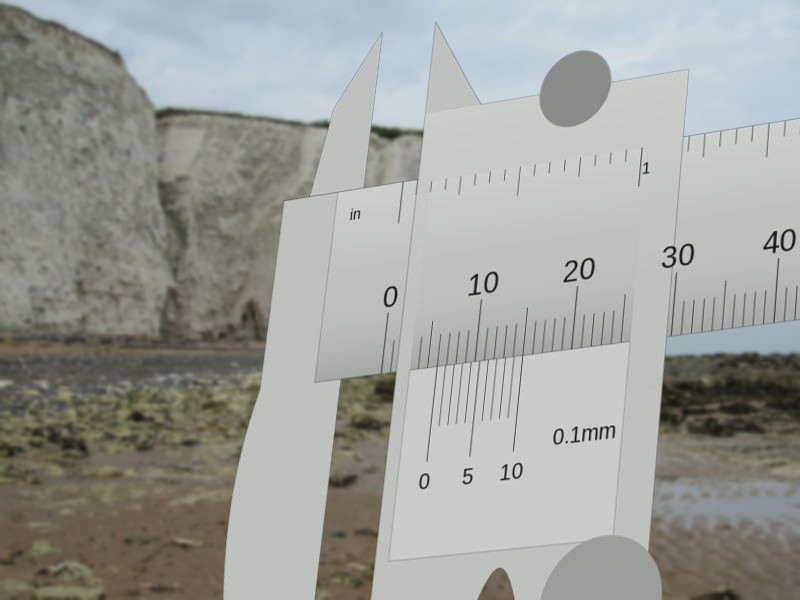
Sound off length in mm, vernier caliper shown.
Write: 6.0 mm
